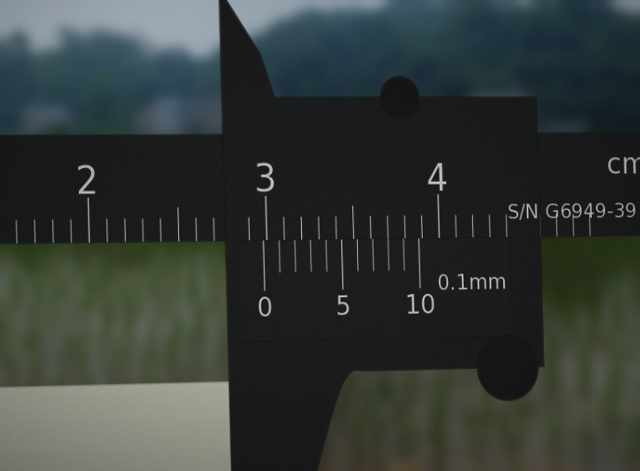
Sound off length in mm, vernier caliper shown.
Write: 29.8 mm
